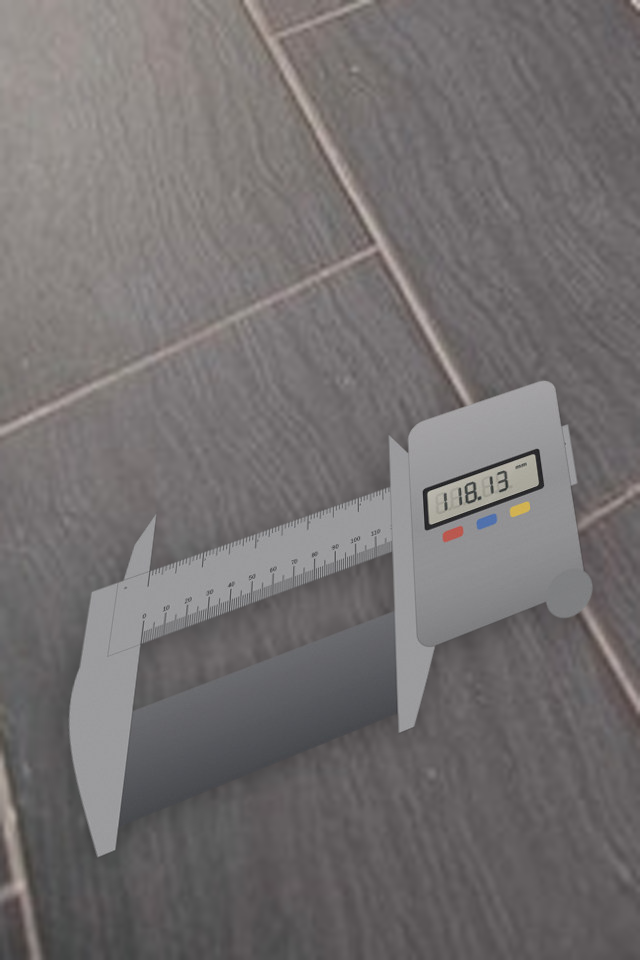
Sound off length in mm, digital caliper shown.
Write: 118.13 mm
